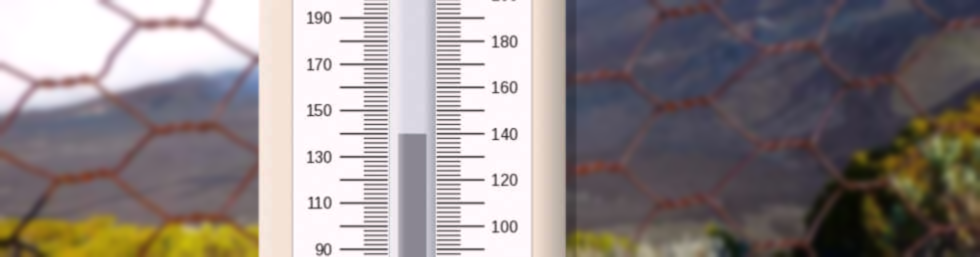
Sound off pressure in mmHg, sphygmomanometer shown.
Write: 140 mmHg
